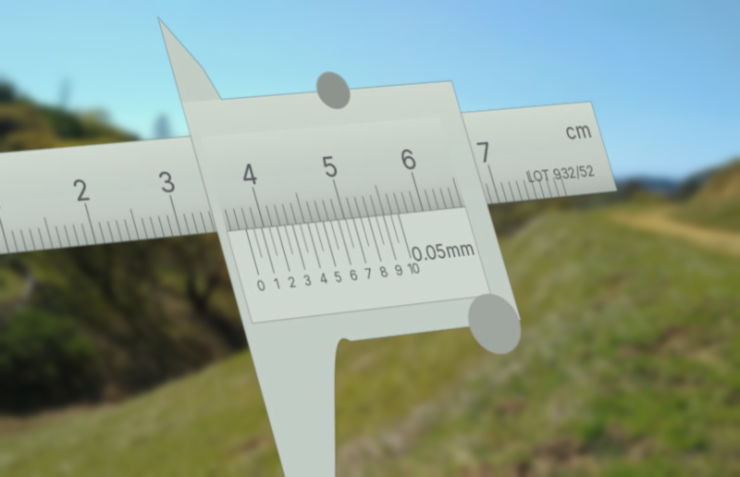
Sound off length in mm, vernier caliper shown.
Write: 37.8 mm
